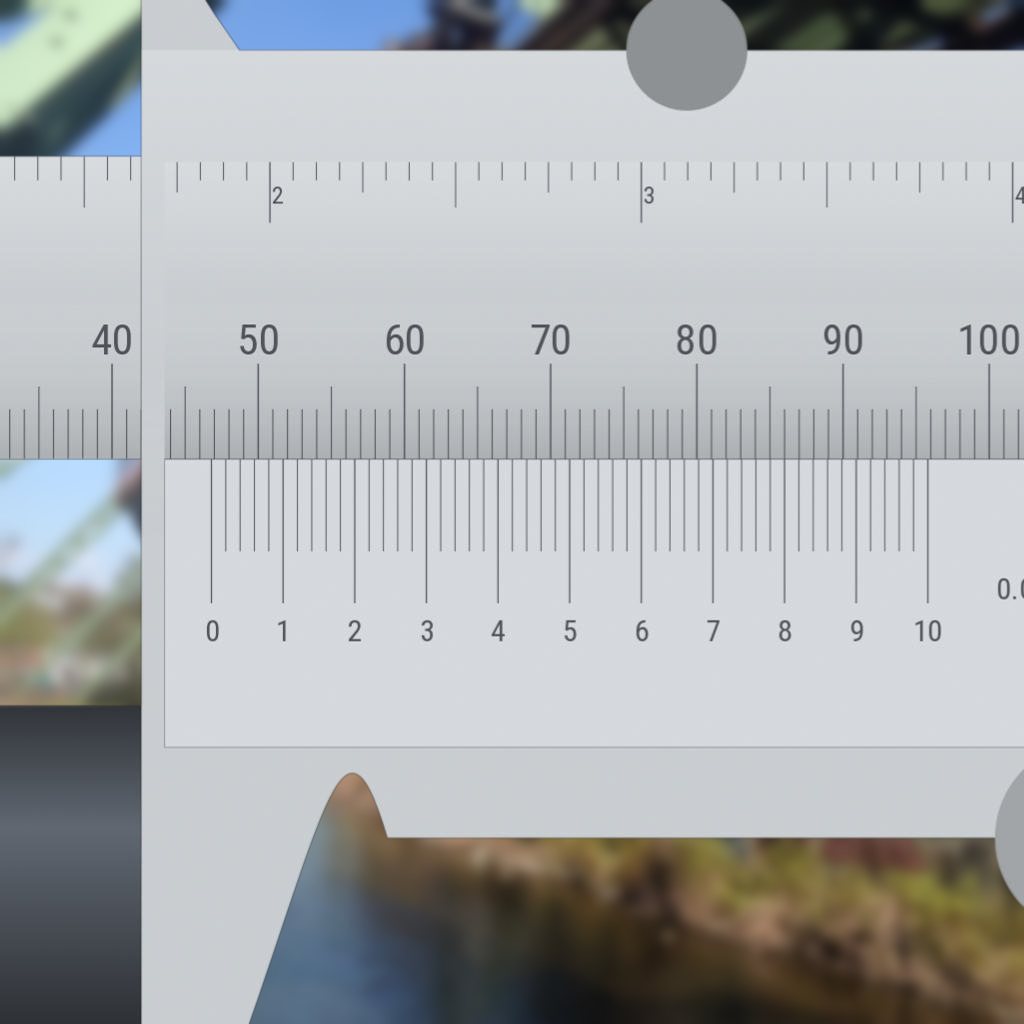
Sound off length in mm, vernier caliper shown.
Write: 46.8 mm
